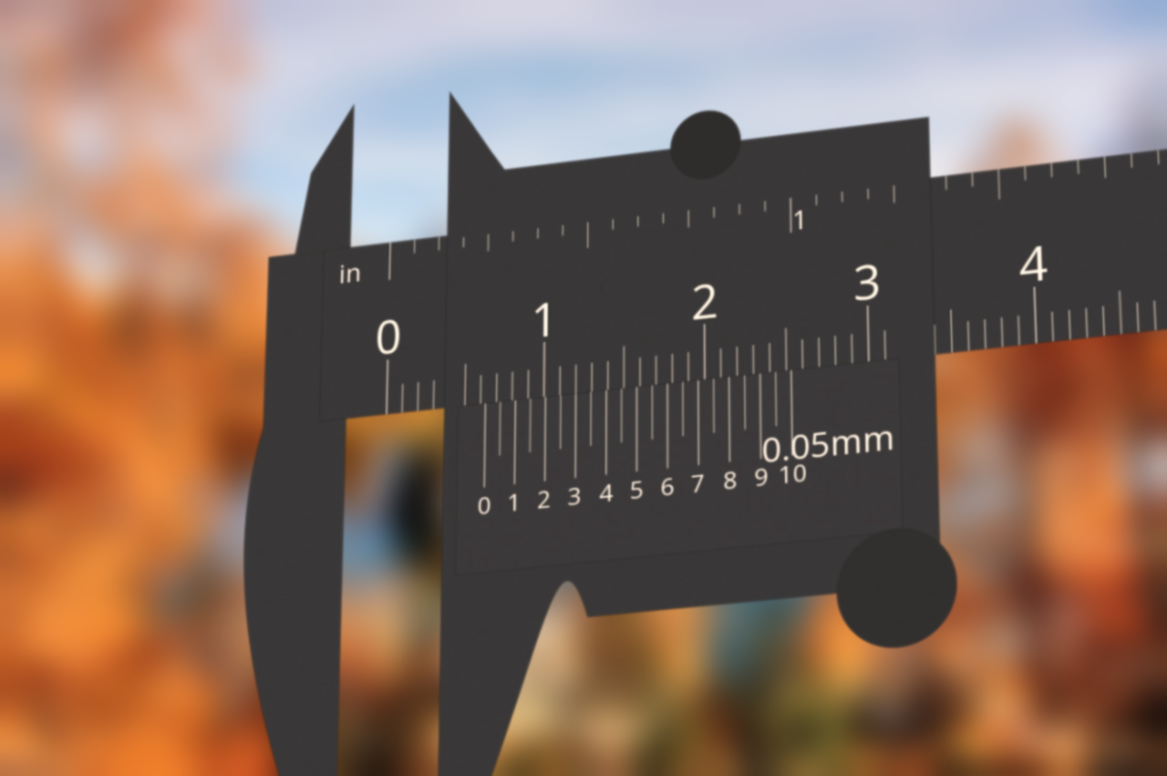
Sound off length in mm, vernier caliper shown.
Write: 6.3 mm
